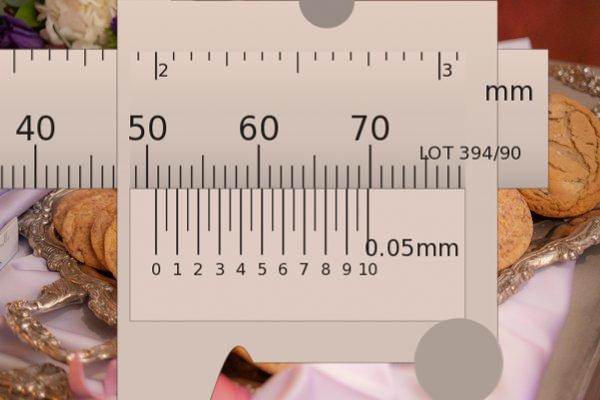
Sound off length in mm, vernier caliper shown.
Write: 50.8 mm
